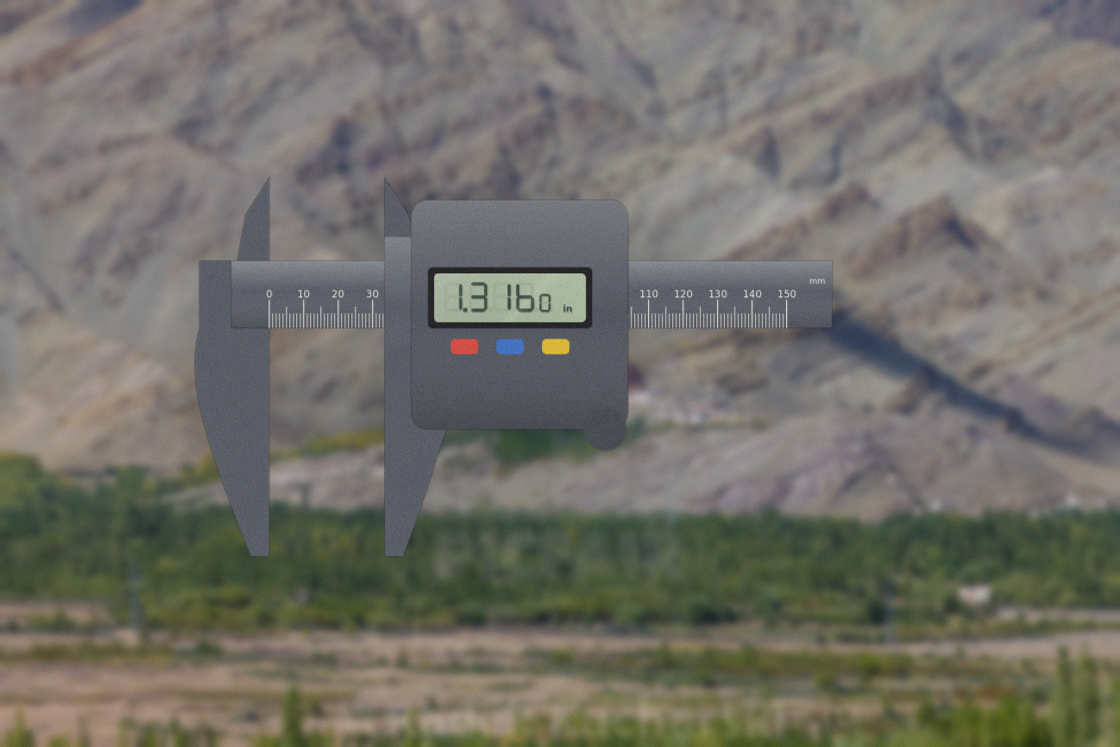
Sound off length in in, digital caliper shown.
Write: 1.3160 in
